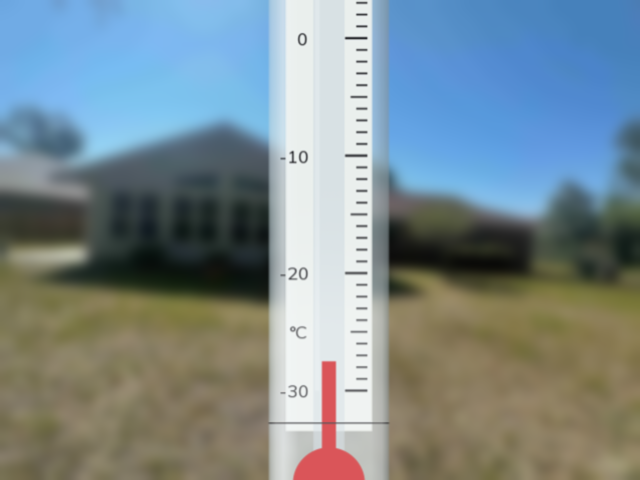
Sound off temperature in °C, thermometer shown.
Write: -27.5 °C
